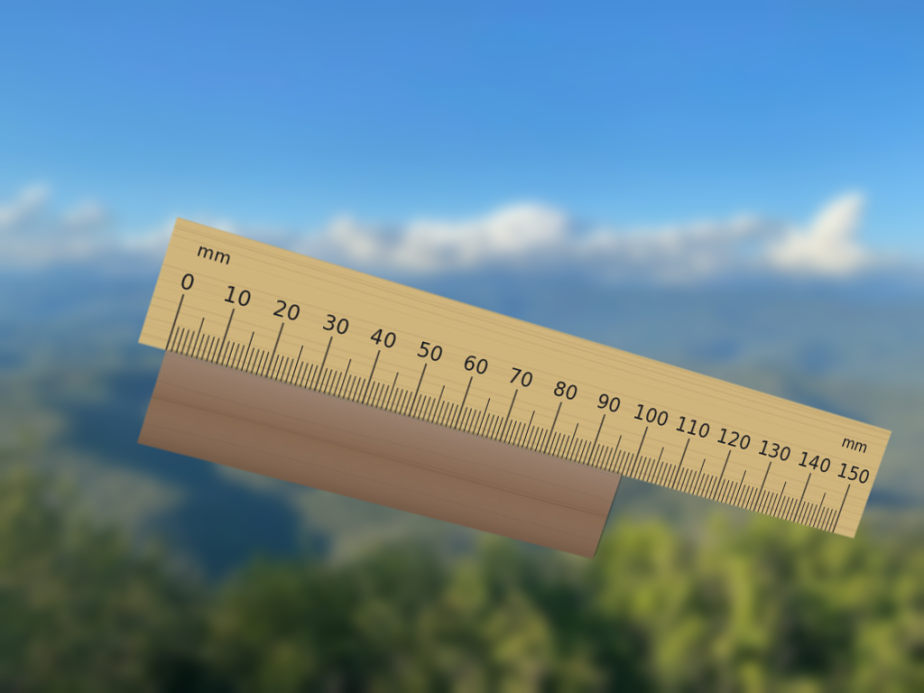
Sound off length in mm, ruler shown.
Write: 98 mm
